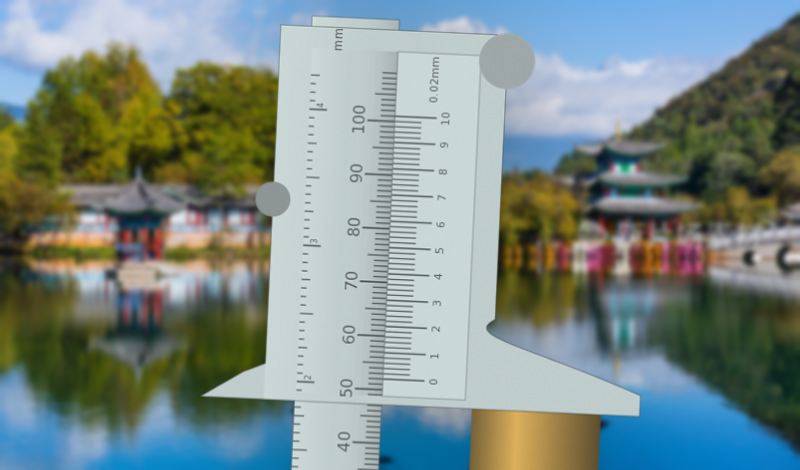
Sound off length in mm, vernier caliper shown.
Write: 52.0 mm
